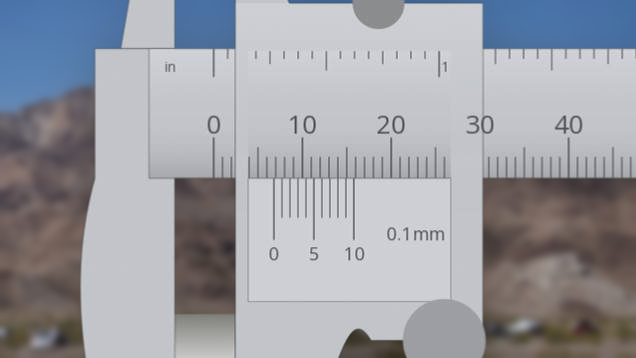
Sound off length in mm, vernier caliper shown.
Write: 6.8 mm
